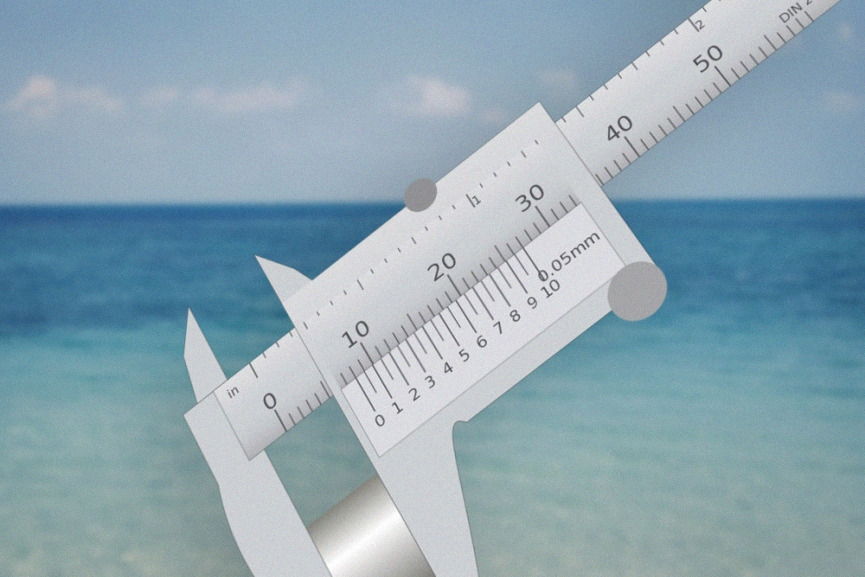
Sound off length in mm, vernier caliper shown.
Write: 8.0 mm
